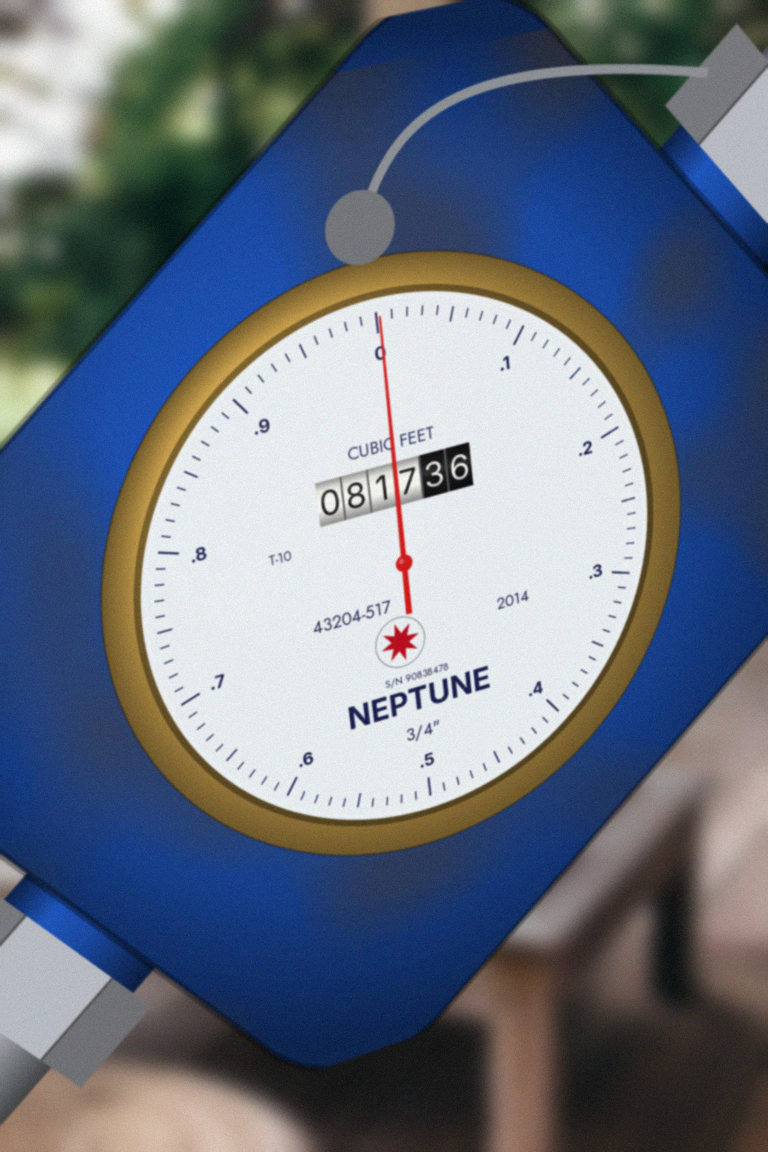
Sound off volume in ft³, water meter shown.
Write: 81736.00 ft³
